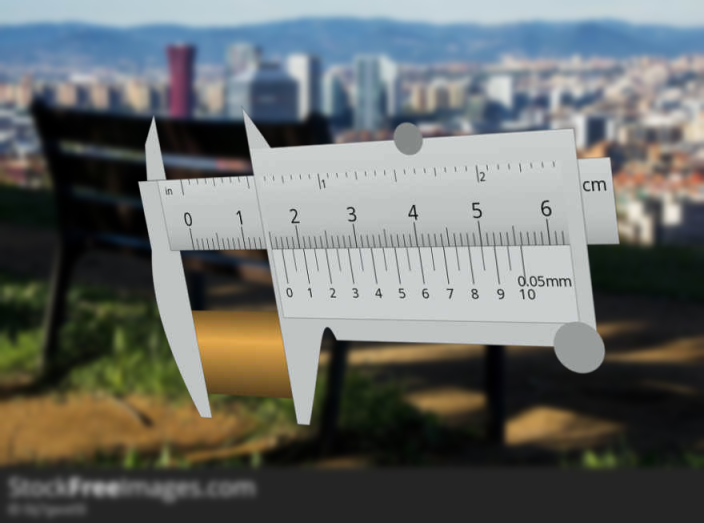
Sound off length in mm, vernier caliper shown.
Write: 16.8 mm
